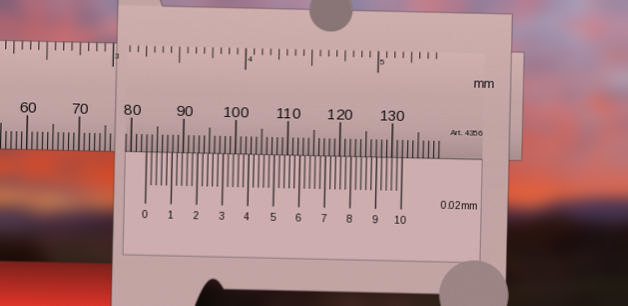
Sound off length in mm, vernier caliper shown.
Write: 83.0 mm
